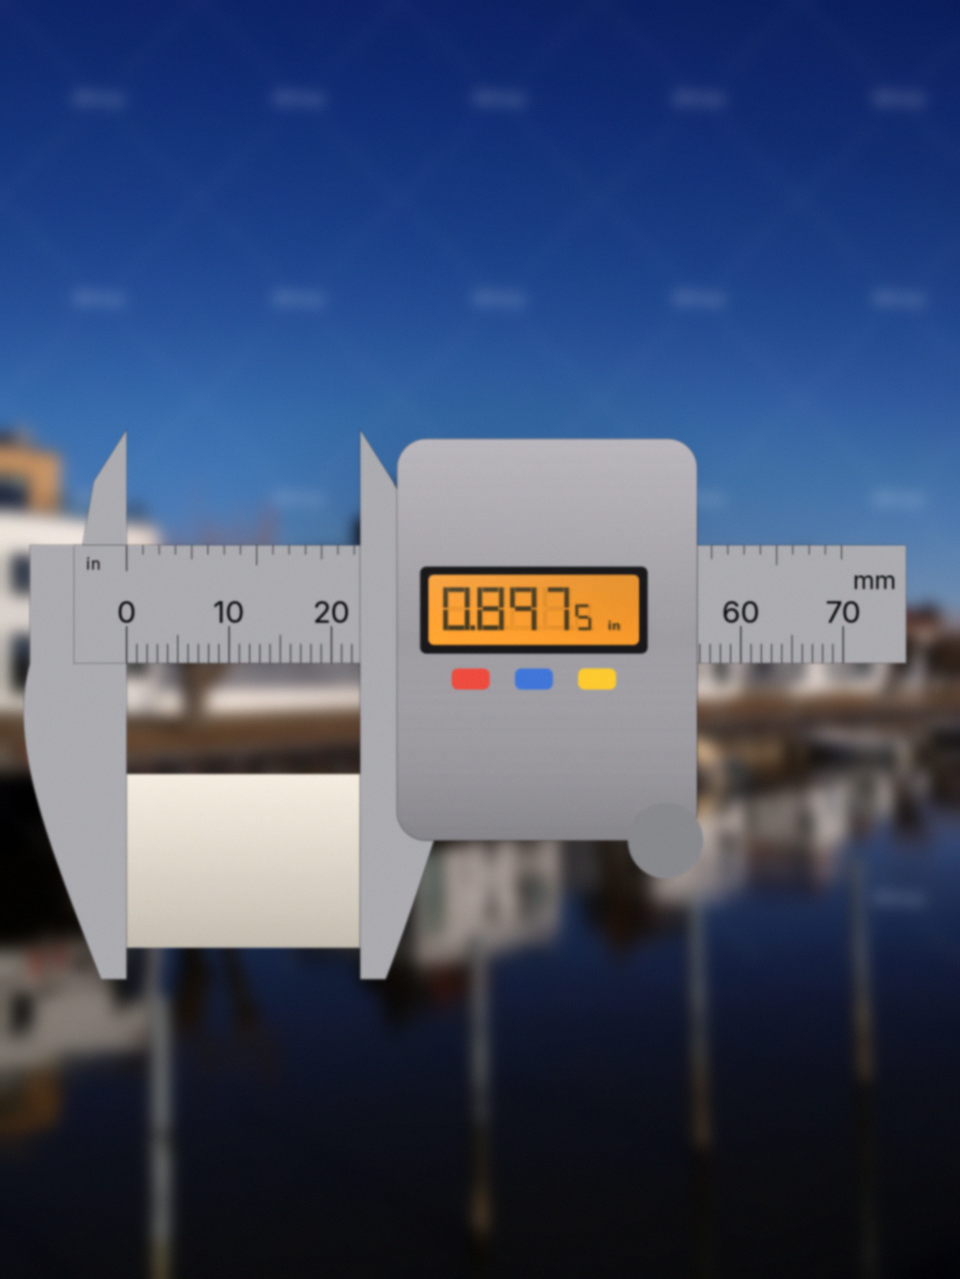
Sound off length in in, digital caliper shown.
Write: 0.8975 in
